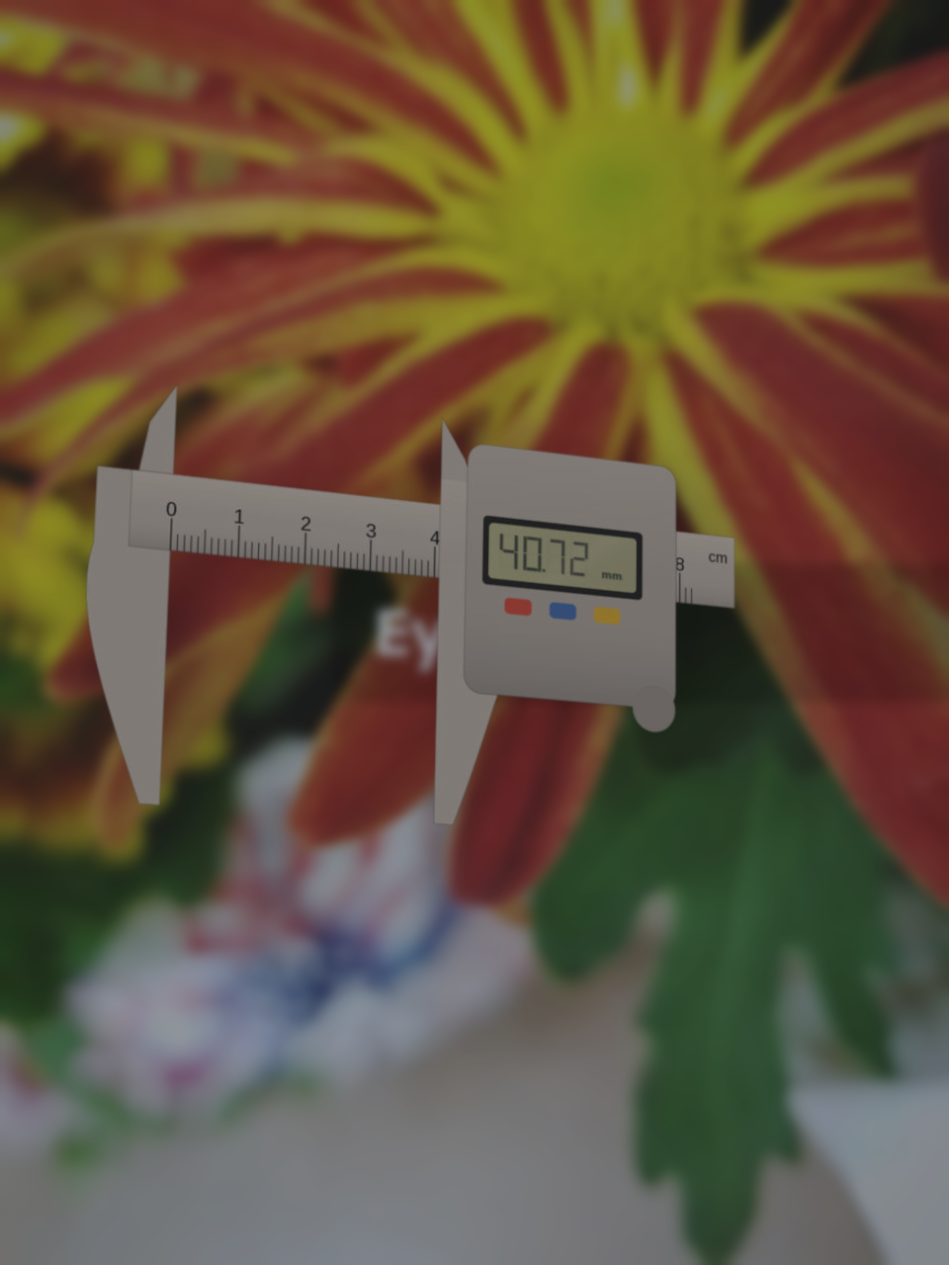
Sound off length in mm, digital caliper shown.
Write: 40.72 mm
